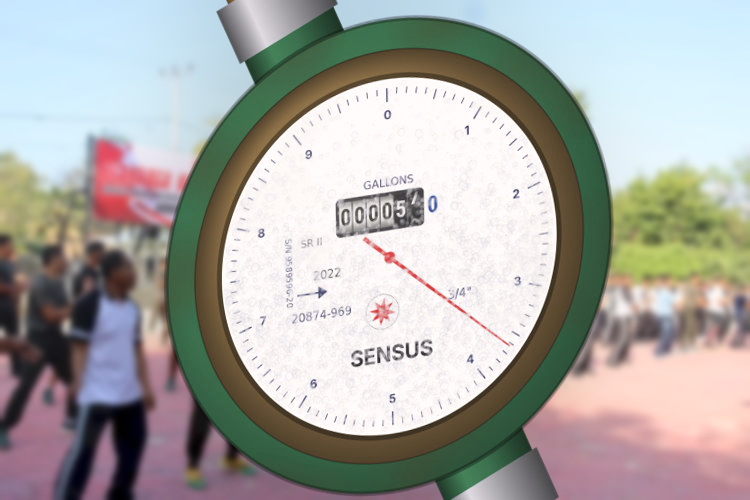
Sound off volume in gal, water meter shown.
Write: 573.6 gal
